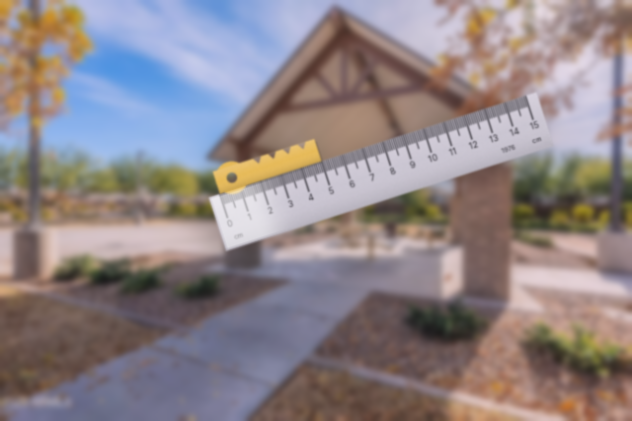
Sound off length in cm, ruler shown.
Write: 5 cm
